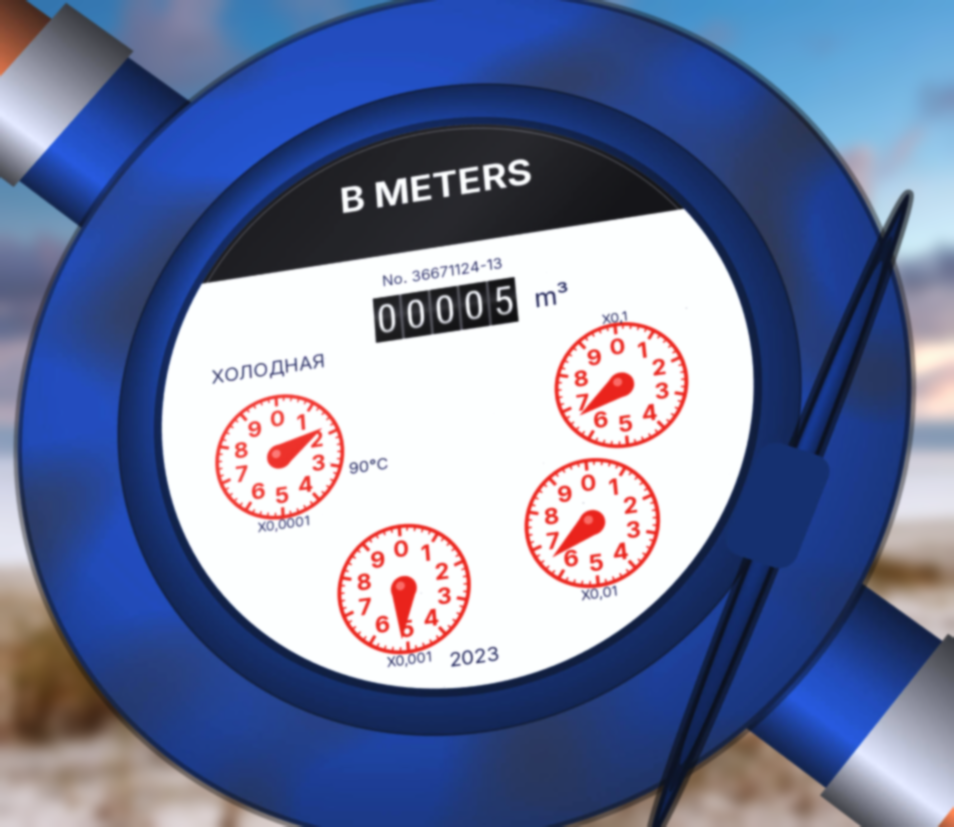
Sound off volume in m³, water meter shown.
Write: 5.6651 m³
